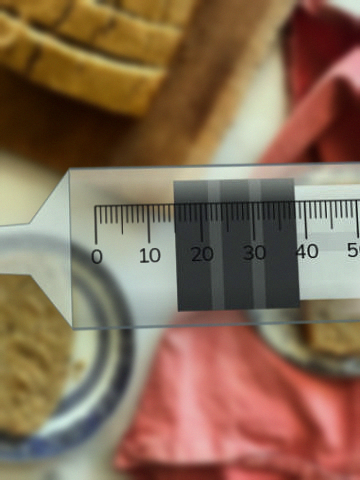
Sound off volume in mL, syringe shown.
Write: 15 mL
